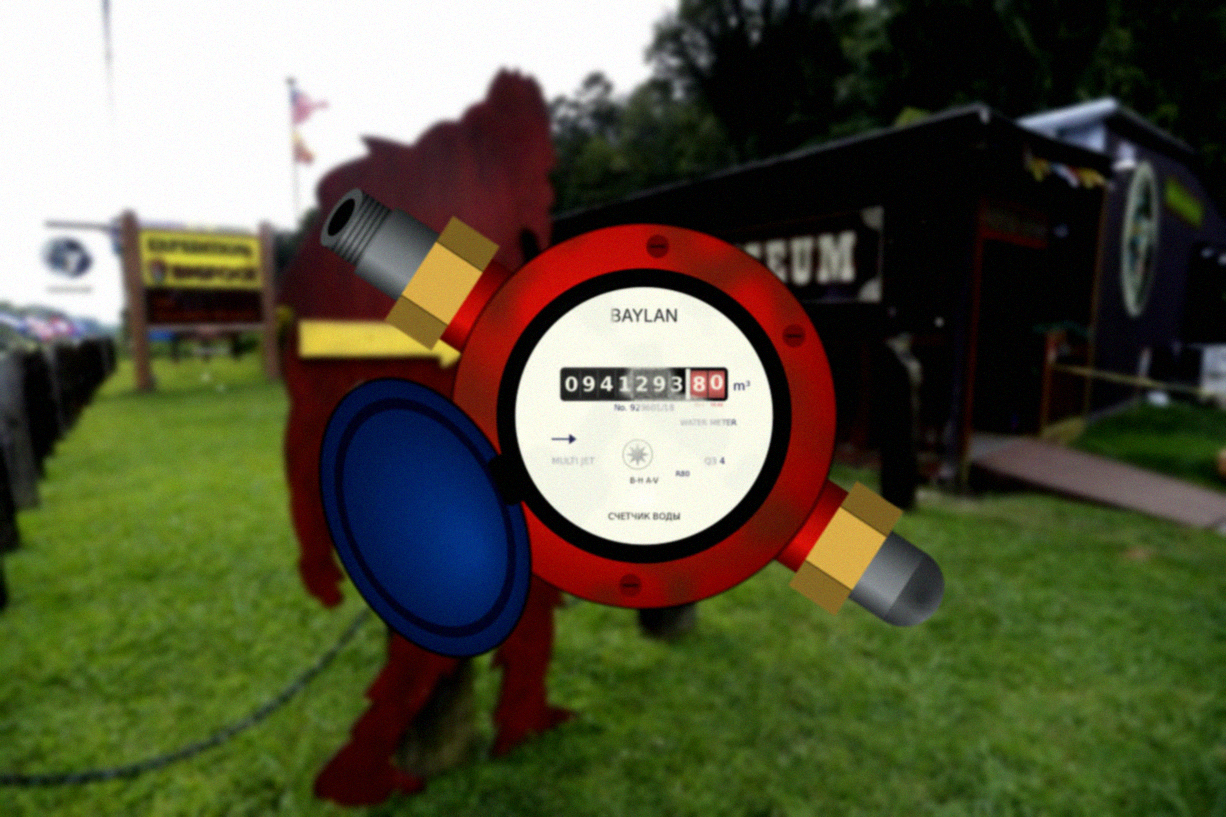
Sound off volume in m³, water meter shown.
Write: 941293.80 m³
